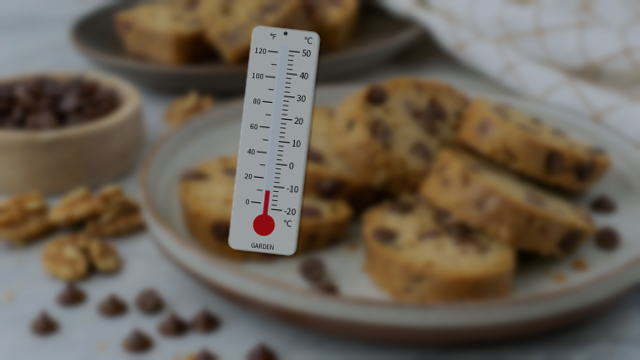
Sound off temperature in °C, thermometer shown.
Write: -12 °C
